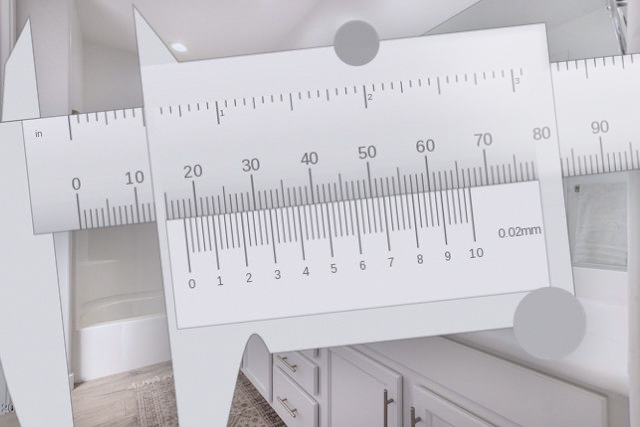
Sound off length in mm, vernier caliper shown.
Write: 17.8 mm
